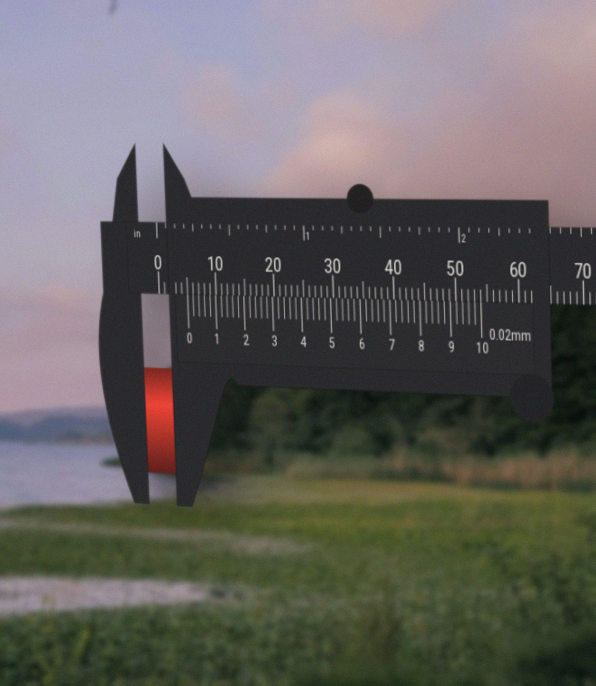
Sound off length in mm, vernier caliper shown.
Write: 5.0 mm
